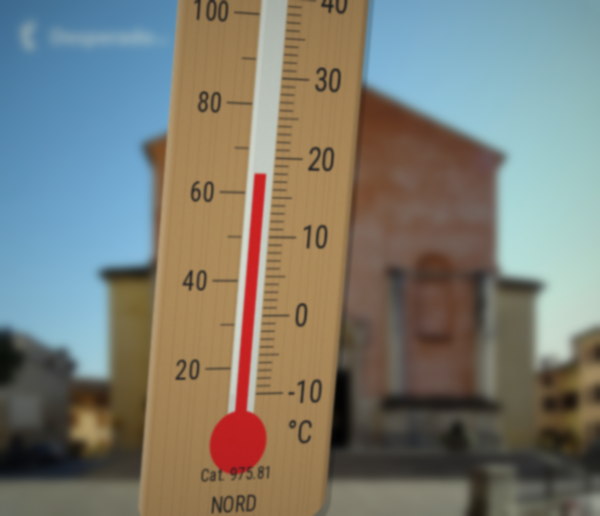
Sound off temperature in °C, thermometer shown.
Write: 18 °C
